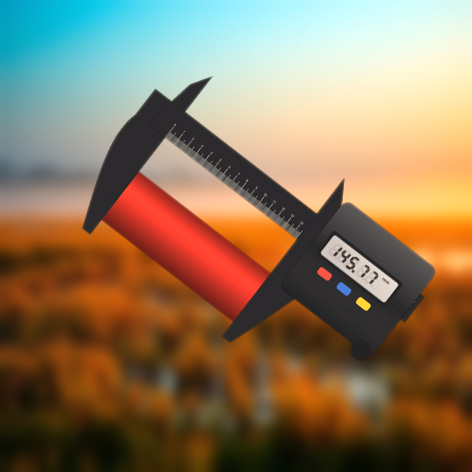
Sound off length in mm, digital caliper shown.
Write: 145.77 mm
